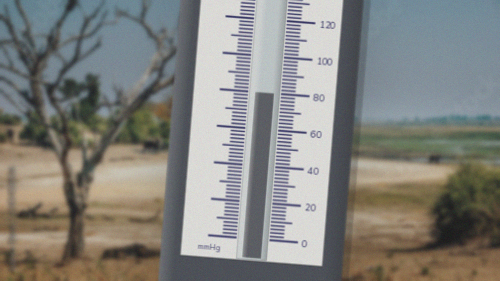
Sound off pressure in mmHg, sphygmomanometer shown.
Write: 80 mmHg
